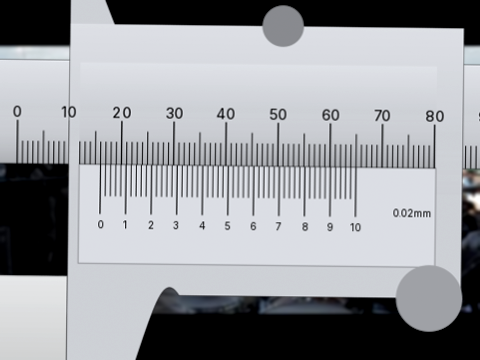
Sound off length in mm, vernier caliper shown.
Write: 16.0 mm
